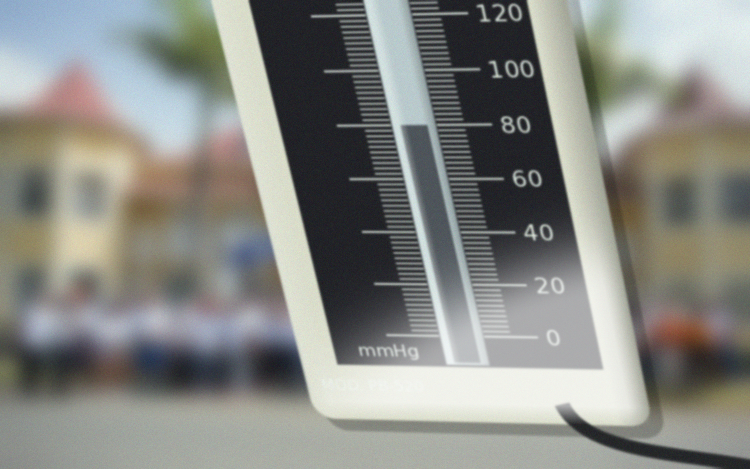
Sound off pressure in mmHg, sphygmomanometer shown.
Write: 80 mmHg
